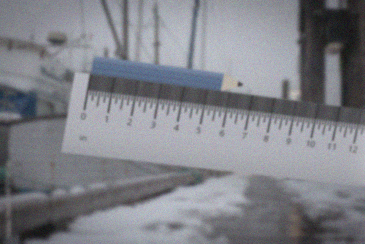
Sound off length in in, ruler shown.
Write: 6.5 in
